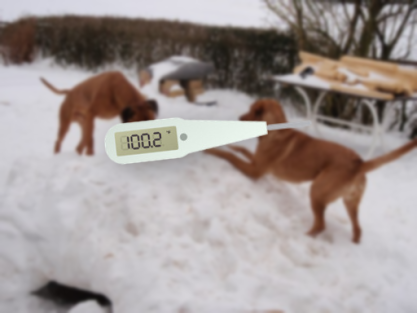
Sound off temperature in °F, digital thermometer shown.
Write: 100.2 °F
